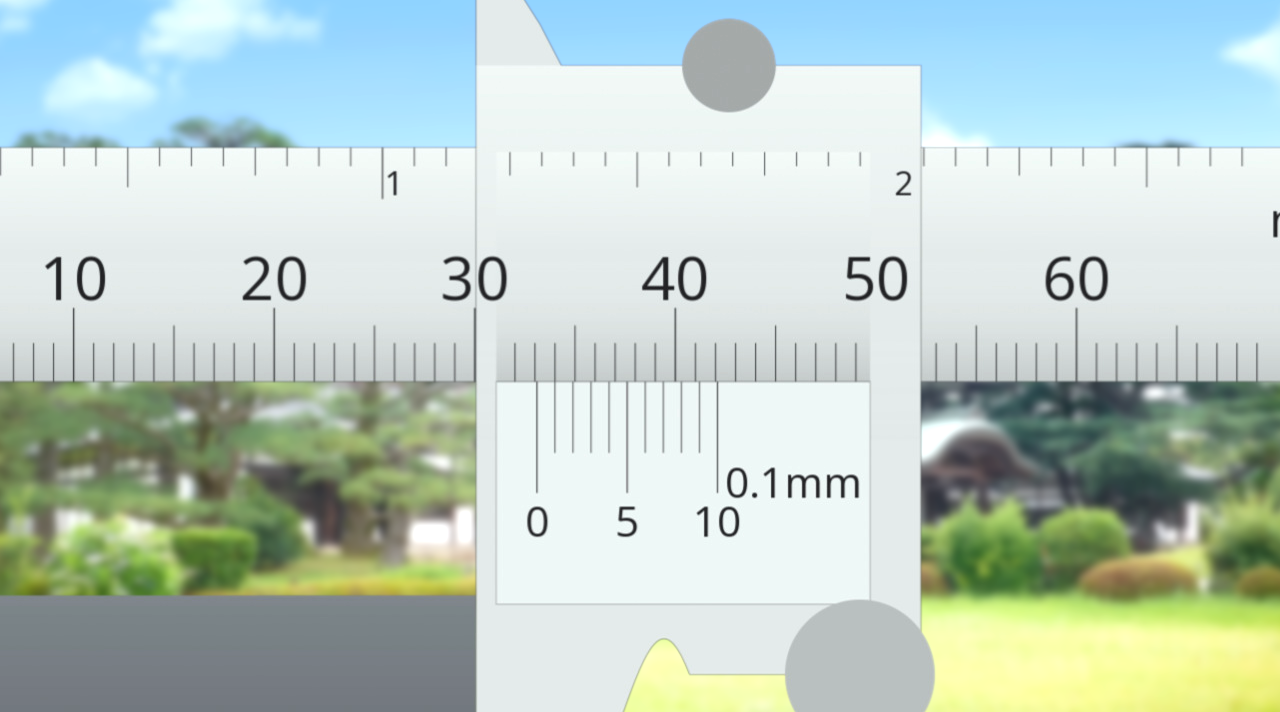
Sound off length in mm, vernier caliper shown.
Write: 33.1 mm
